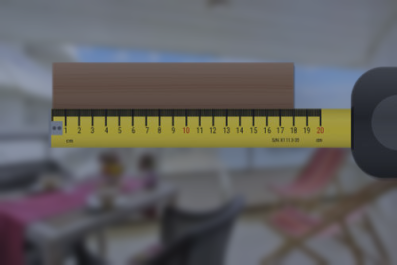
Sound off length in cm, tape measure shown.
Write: 18 cm
